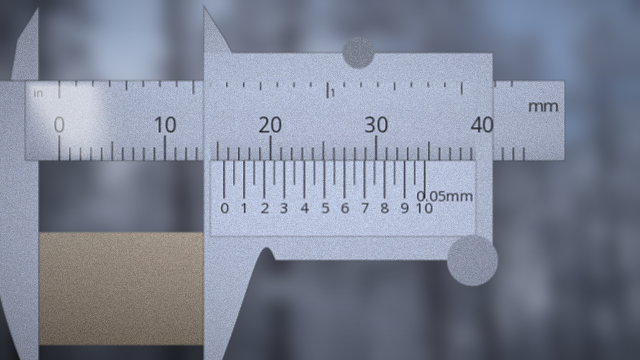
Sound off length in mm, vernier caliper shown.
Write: 15.6 mm
